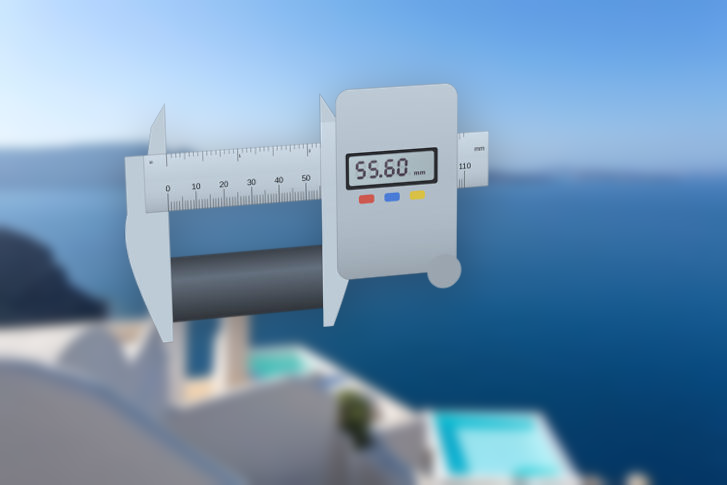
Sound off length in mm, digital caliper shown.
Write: 55.60 mm
